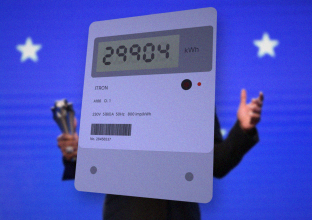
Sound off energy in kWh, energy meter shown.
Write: 29904 kWh
